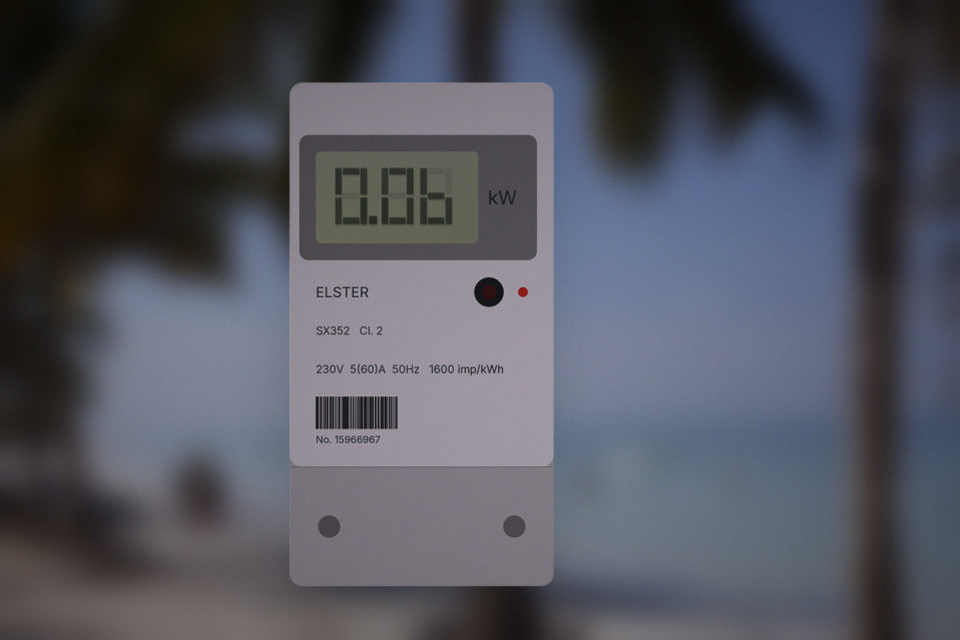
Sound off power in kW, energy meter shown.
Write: 0.06 kW
